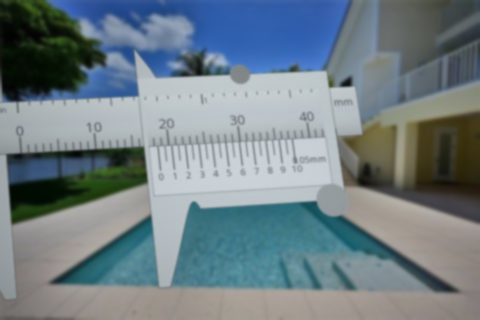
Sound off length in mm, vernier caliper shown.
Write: 18.5 mm
